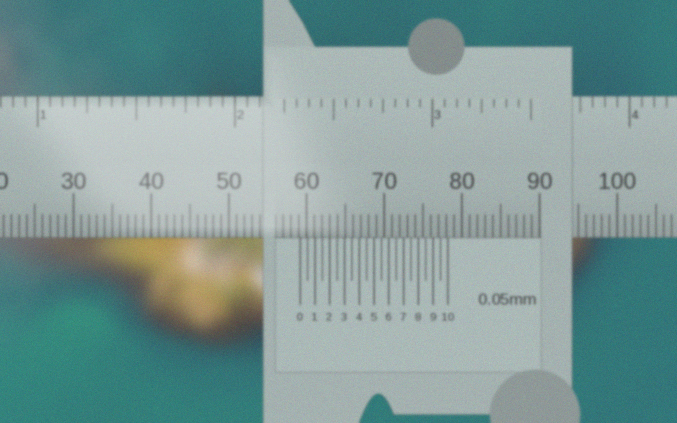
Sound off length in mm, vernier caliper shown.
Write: 59.2 mm
